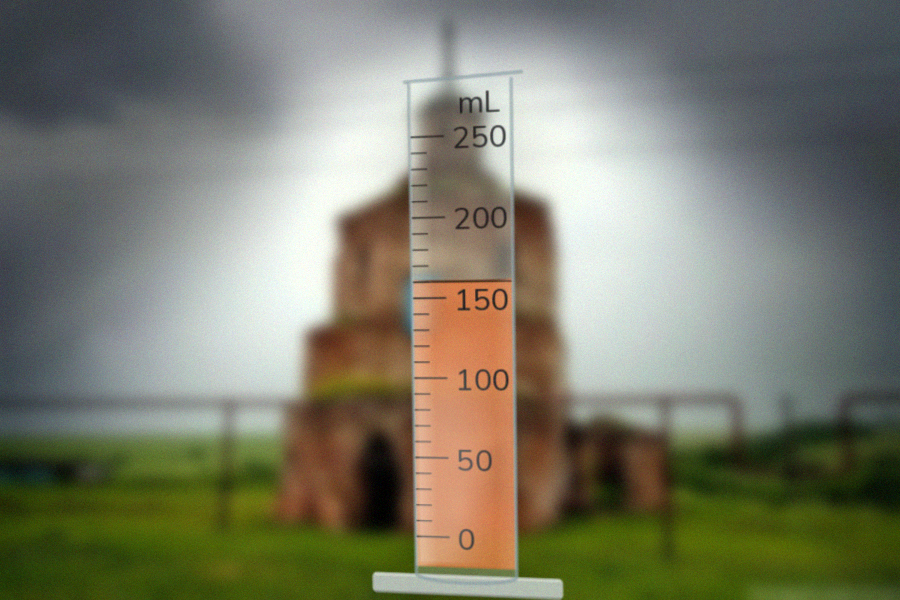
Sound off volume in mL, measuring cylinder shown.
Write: 160 mL
